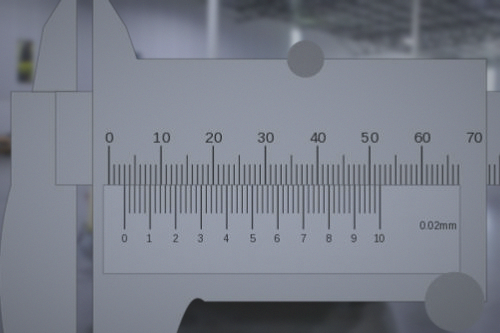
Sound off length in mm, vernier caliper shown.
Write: 3.0 mm
